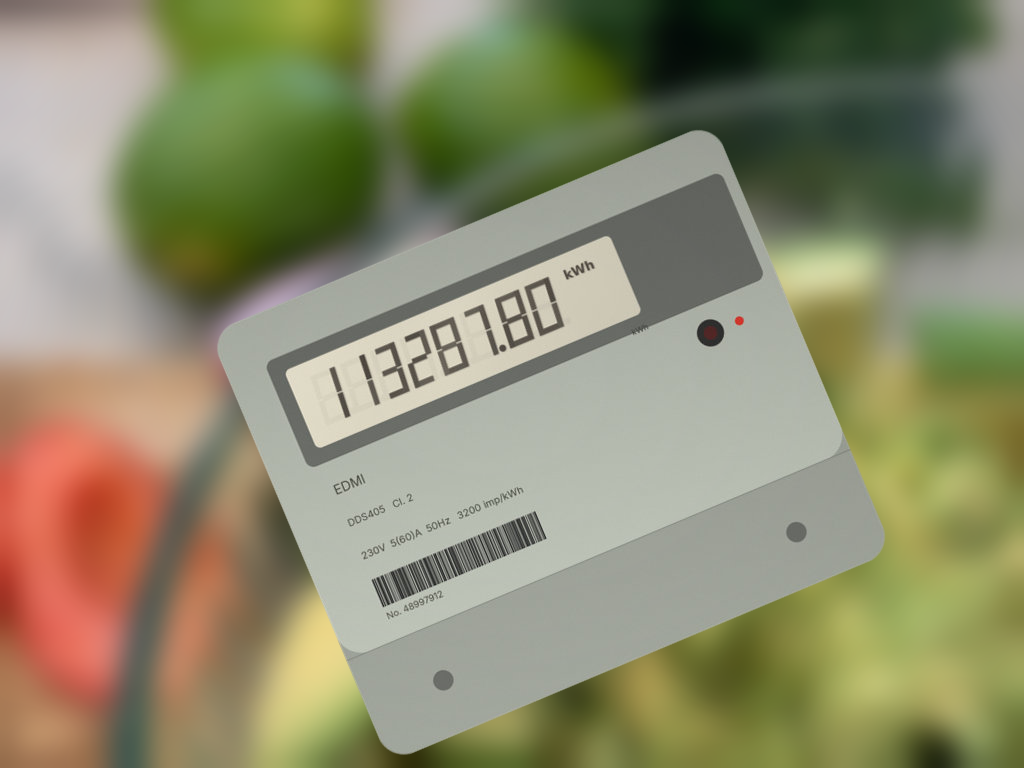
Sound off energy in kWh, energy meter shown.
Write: 113287.80 kWh
